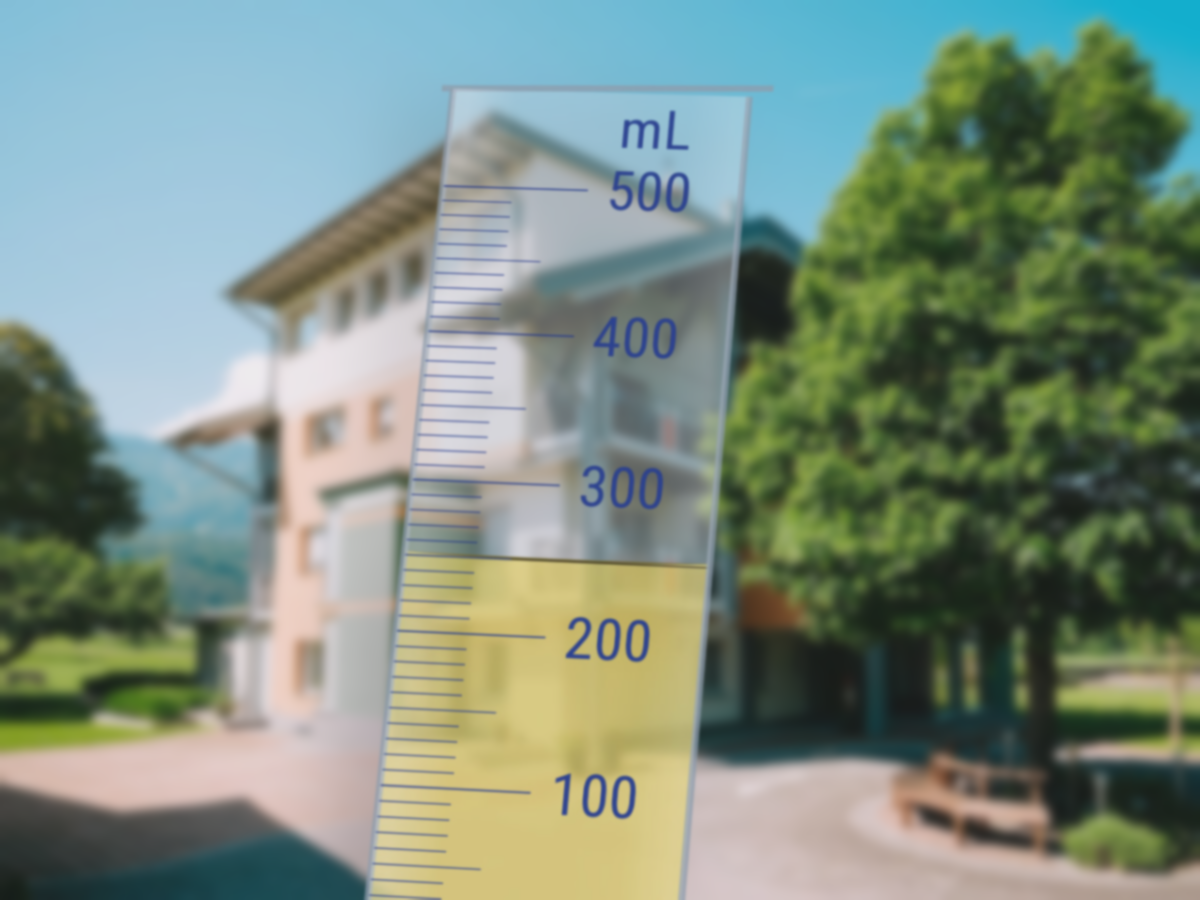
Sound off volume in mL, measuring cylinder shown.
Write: 250 mL
